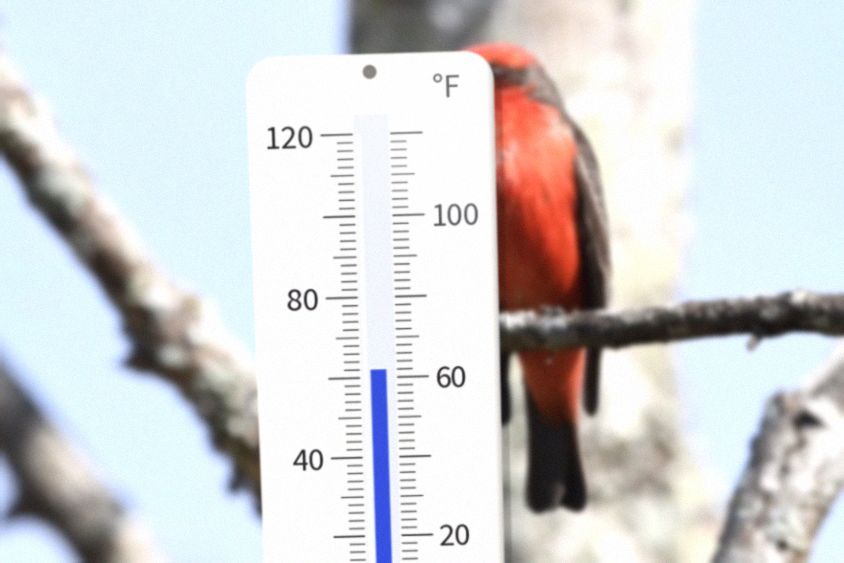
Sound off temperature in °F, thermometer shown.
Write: 62 °F
